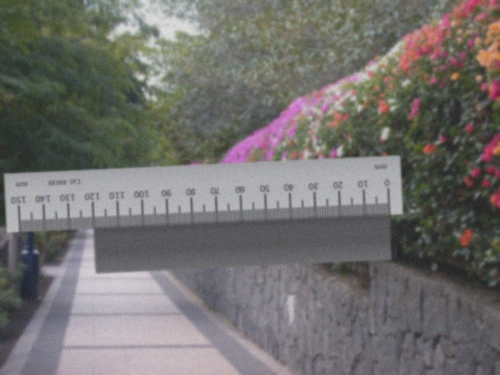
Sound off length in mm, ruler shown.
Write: 120 mm
